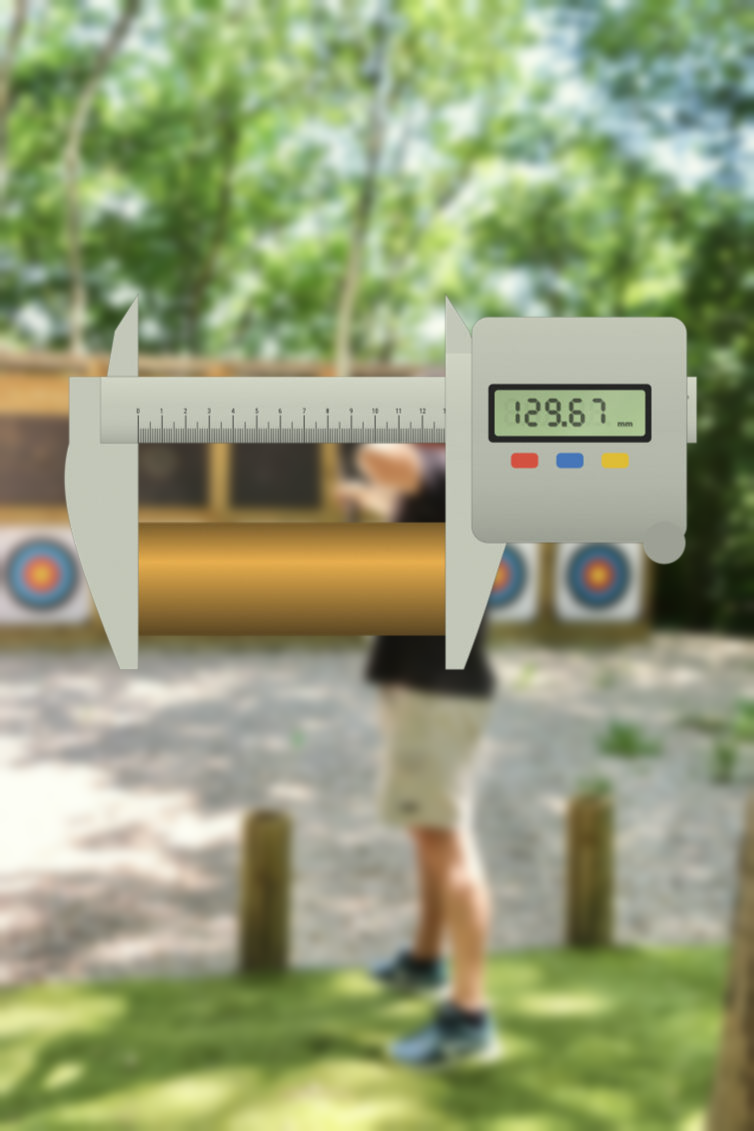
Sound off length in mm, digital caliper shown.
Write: 129.67 mm
